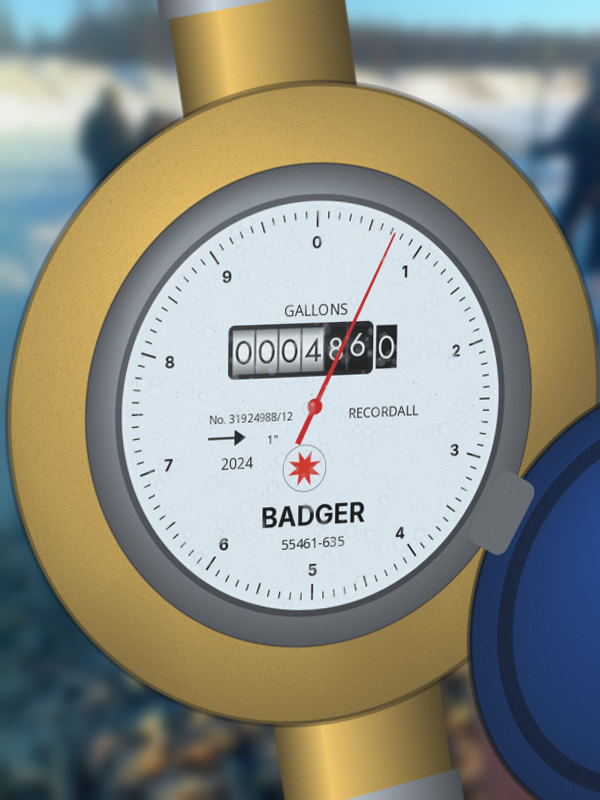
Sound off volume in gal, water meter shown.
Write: 4860.7 gal
